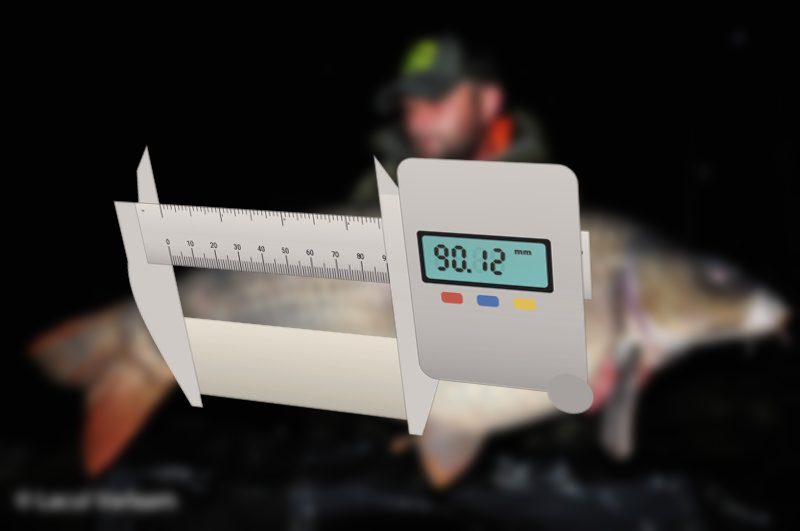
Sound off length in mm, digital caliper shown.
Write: 90.12 mm
